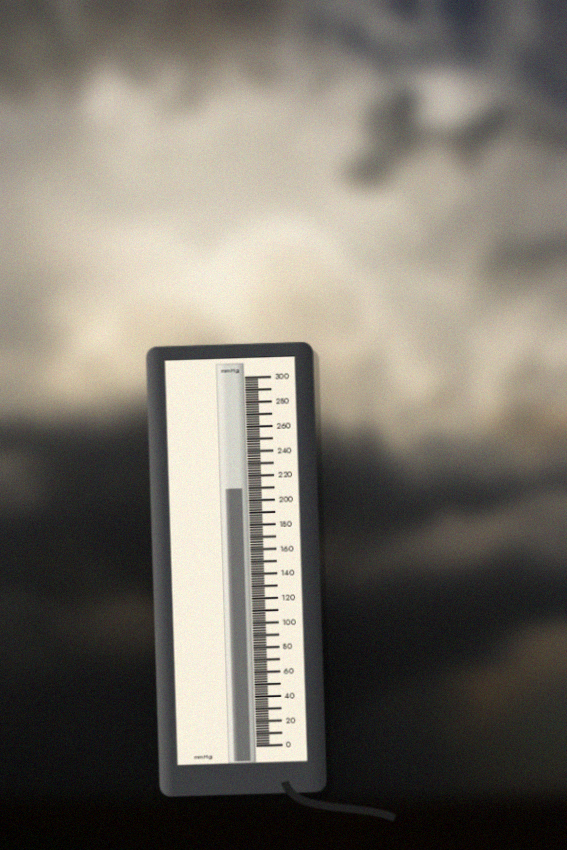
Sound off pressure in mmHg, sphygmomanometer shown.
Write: 210 mmHg
